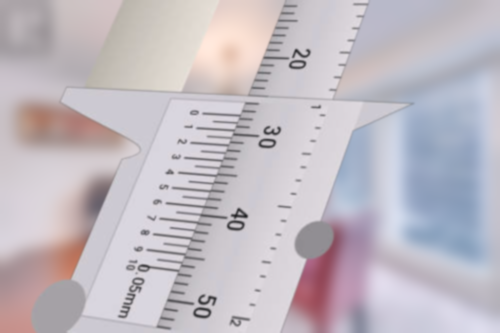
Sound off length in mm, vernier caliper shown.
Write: 27.6 mm
